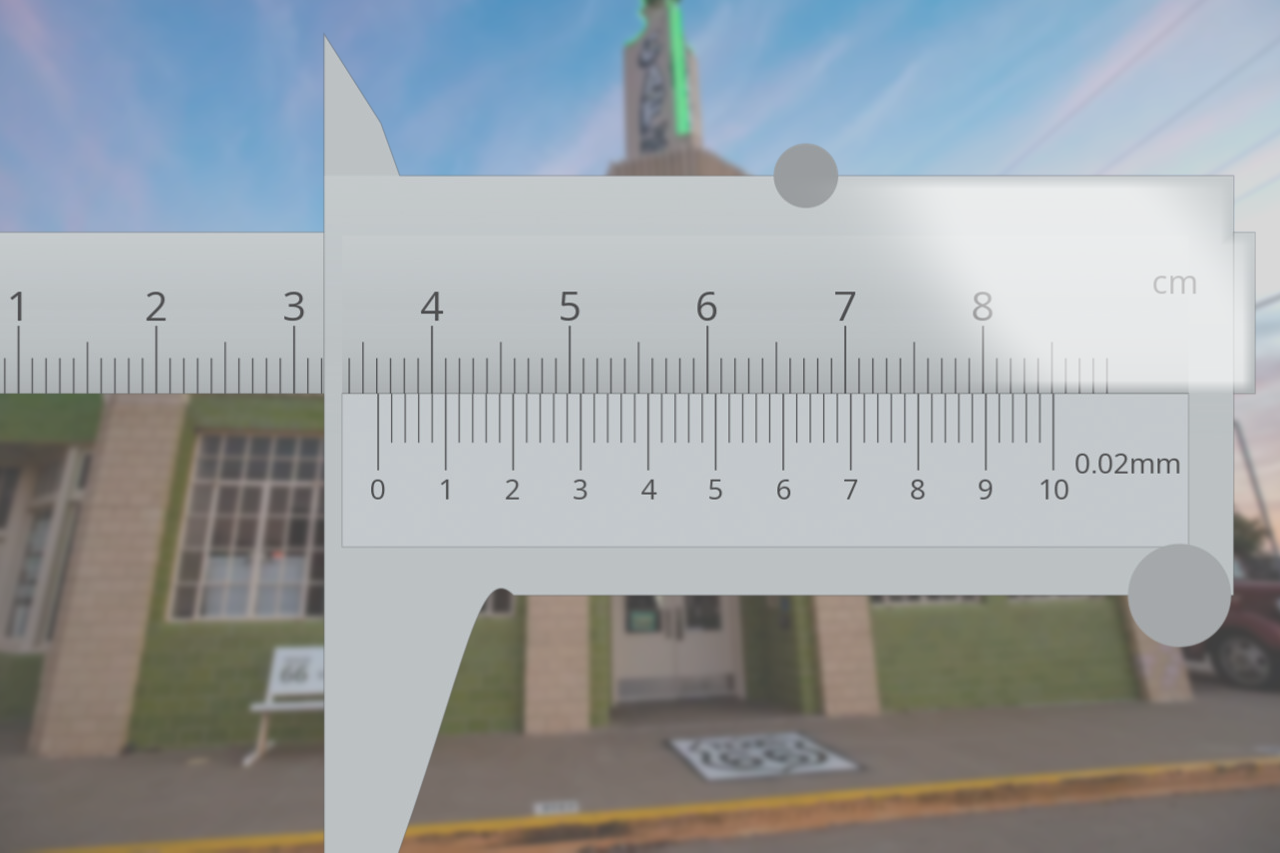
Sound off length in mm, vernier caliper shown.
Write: 36.1 mm
